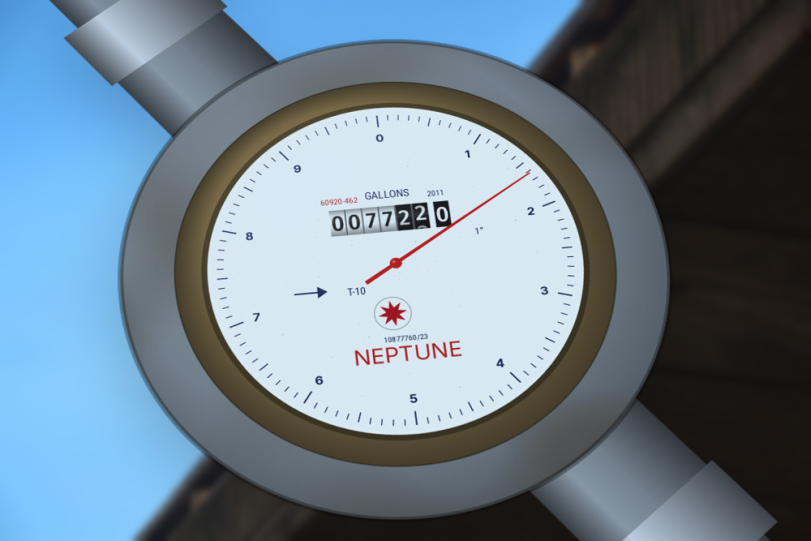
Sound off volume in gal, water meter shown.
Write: 77221.6 gal
